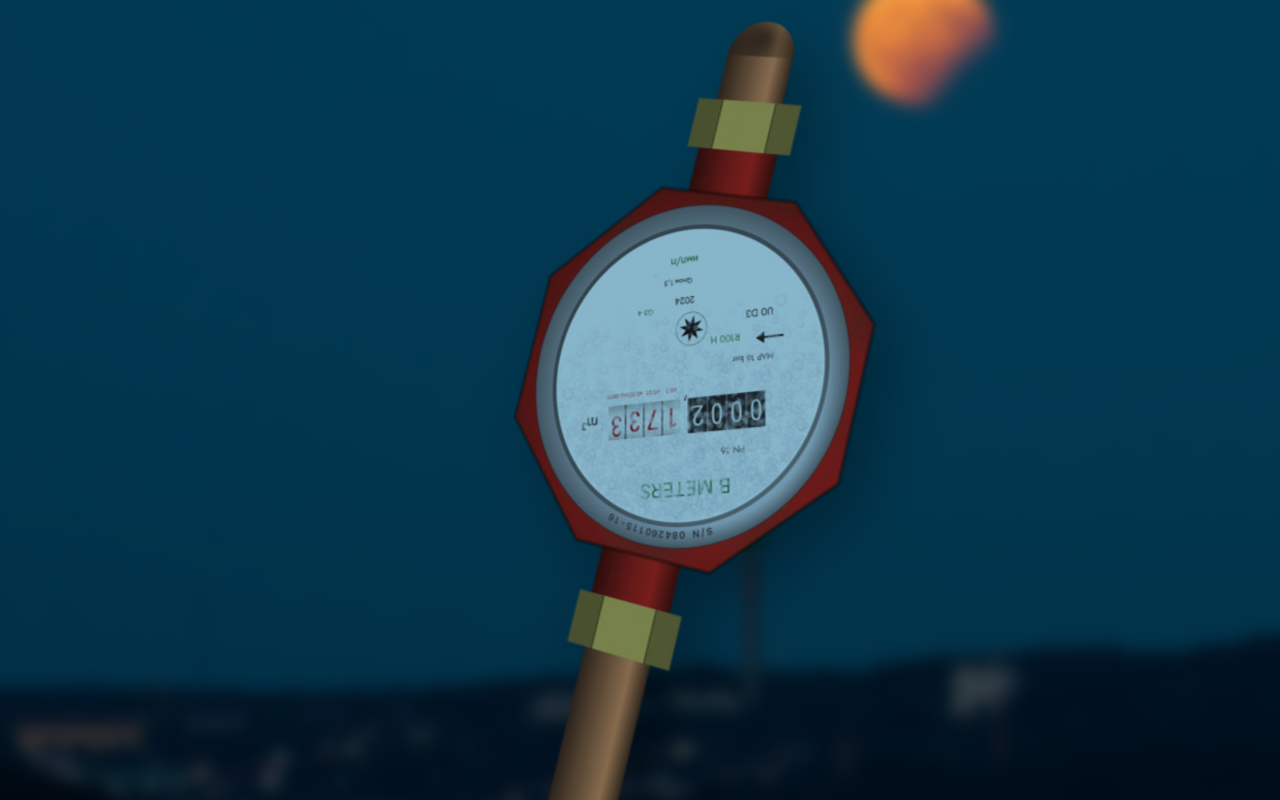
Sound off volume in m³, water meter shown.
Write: 2.1733 m³
